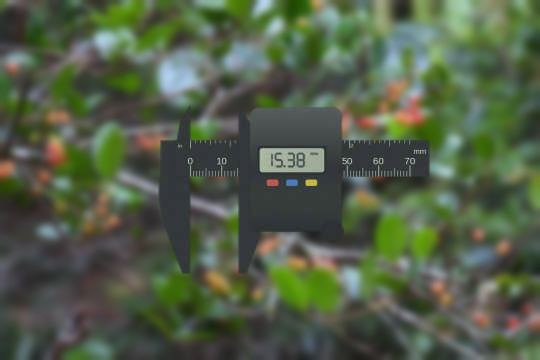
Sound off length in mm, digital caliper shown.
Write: 15.38 mm
